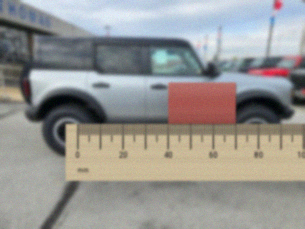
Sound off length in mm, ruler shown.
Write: 30 mm
